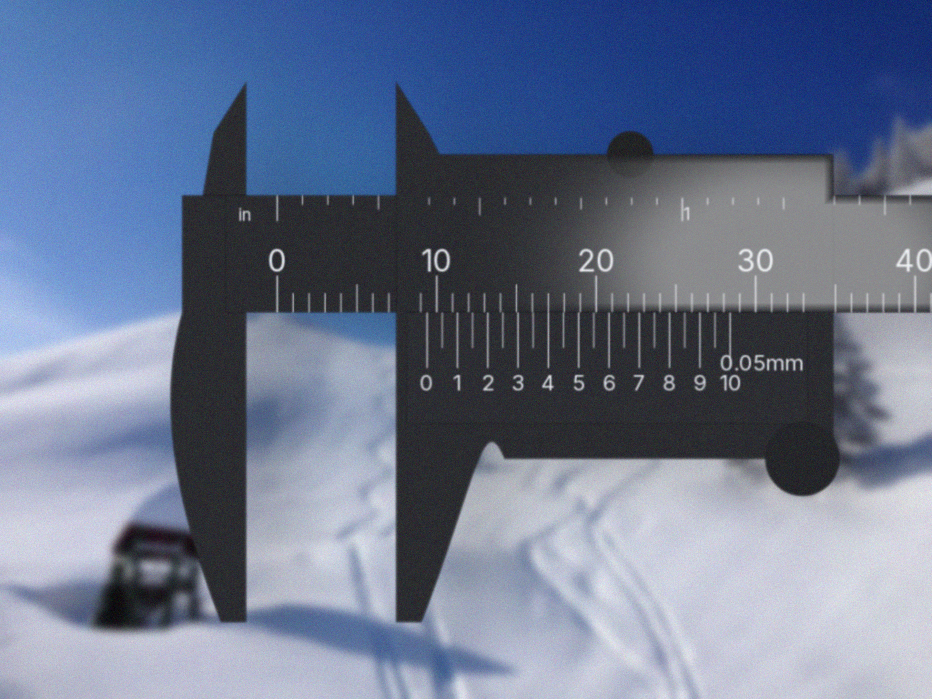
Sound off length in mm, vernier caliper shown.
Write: 9.4 mm
